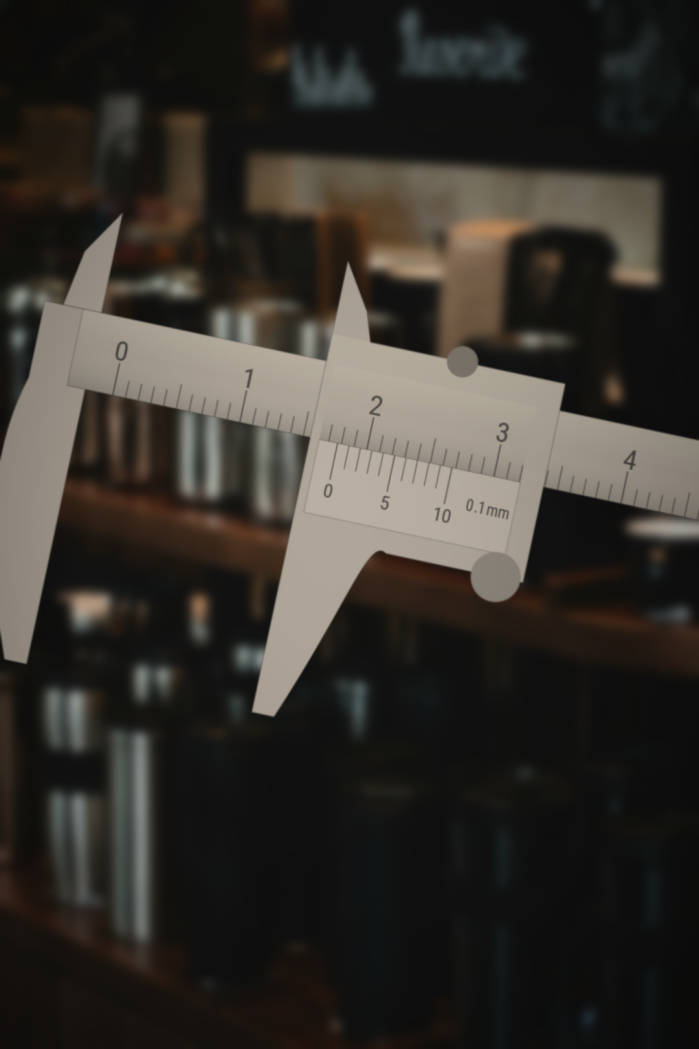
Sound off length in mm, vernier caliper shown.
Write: 17.7 mm
